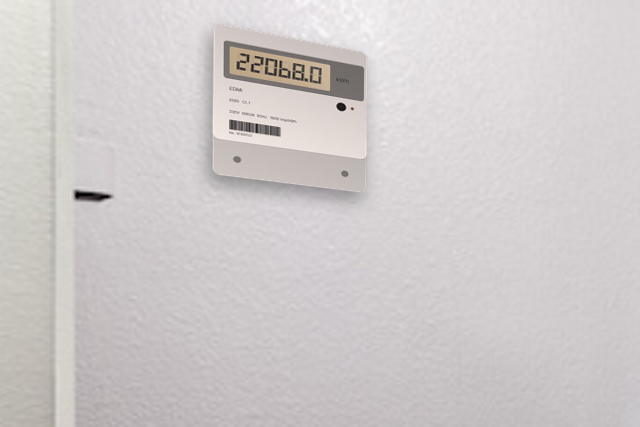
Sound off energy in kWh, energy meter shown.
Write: 22068.0 kWh
